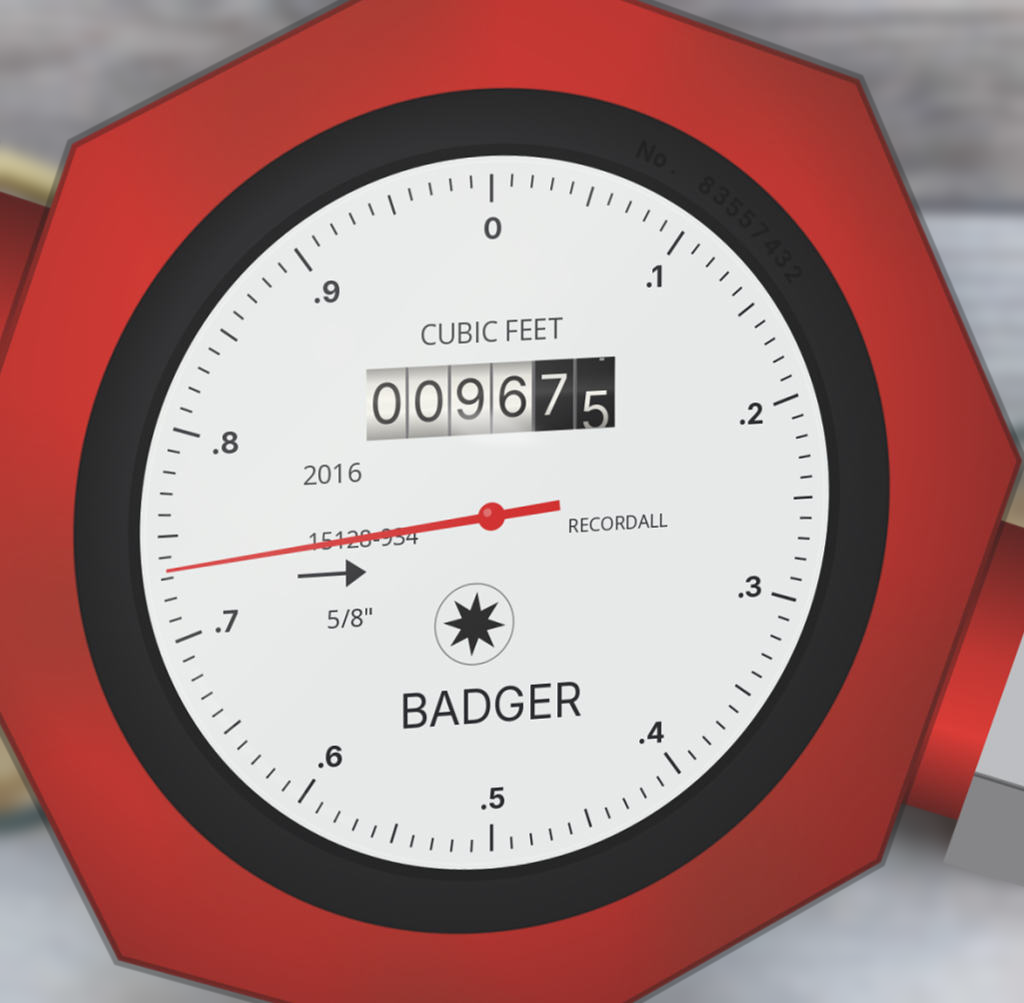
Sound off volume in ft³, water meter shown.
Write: 9674.73 ft³
